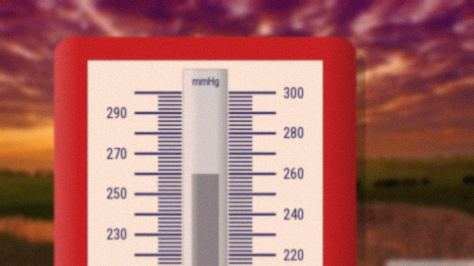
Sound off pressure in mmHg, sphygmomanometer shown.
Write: 260 mmHg
